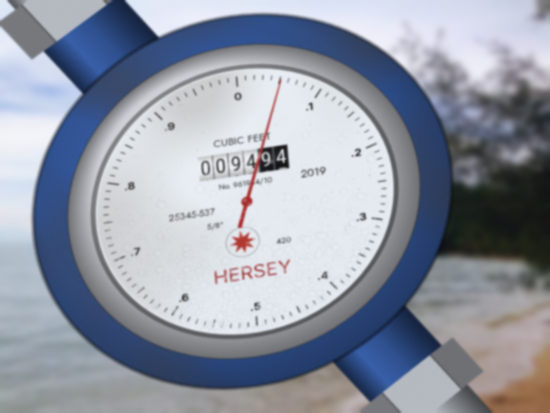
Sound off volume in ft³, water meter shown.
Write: 9494.05 ft³
